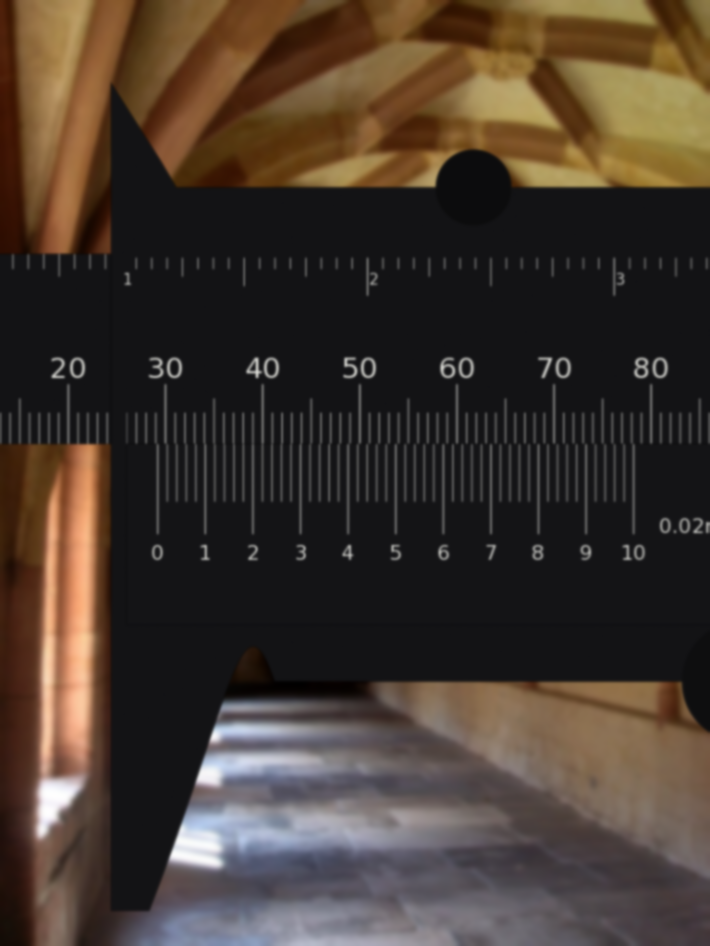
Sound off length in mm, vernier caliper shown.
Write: 29.2 mm
